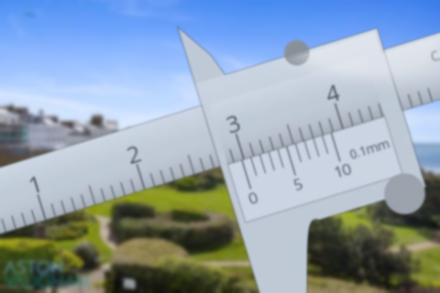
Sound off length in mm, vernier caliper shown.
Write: 29.8 mm
